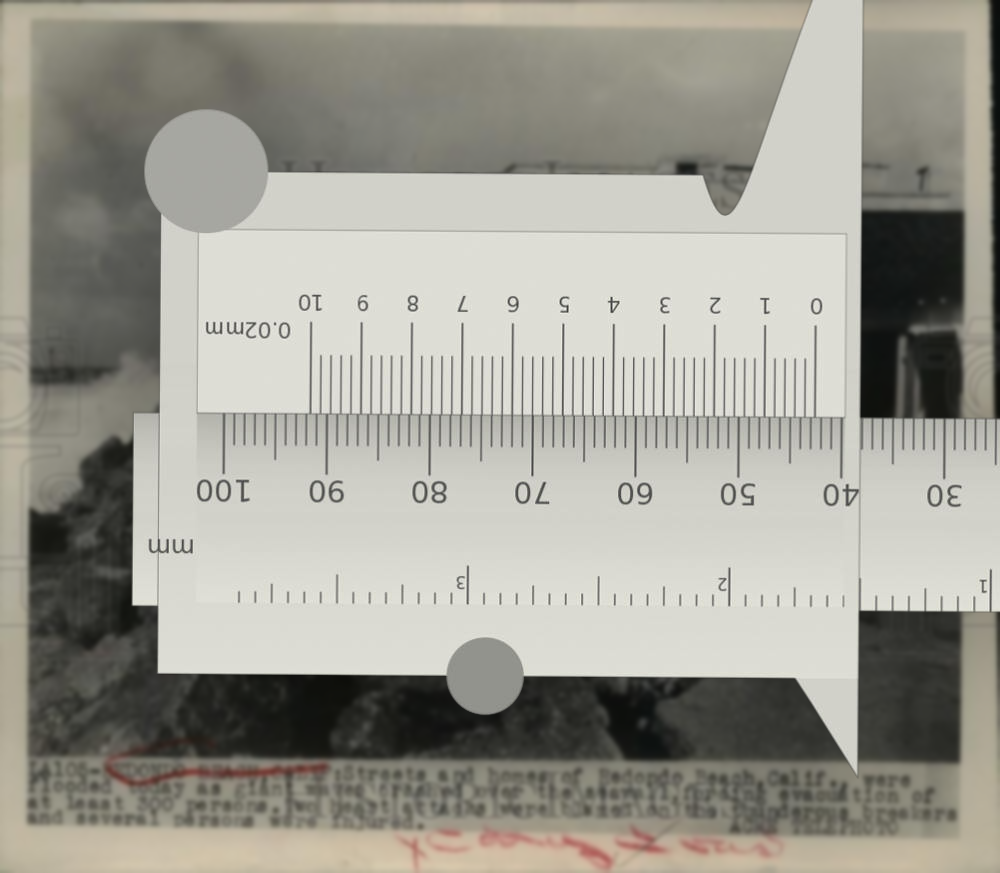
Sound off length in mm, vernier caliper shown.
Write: 42.6 mm
